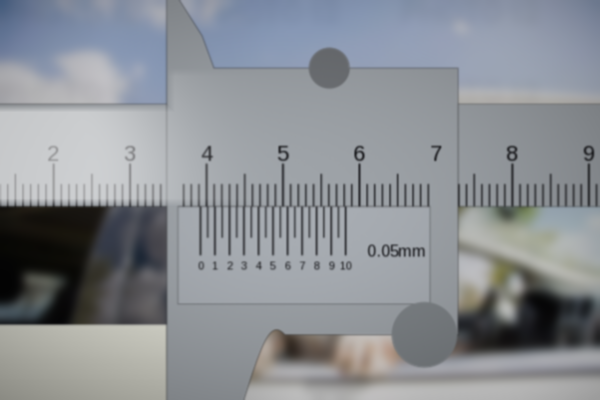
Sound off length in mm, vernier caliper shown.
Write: 39.2 mm
